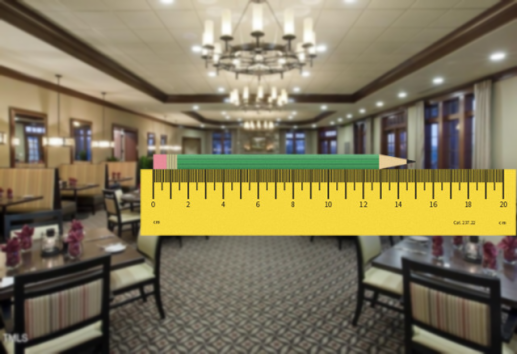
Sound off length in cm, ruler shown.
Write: 15 cm
